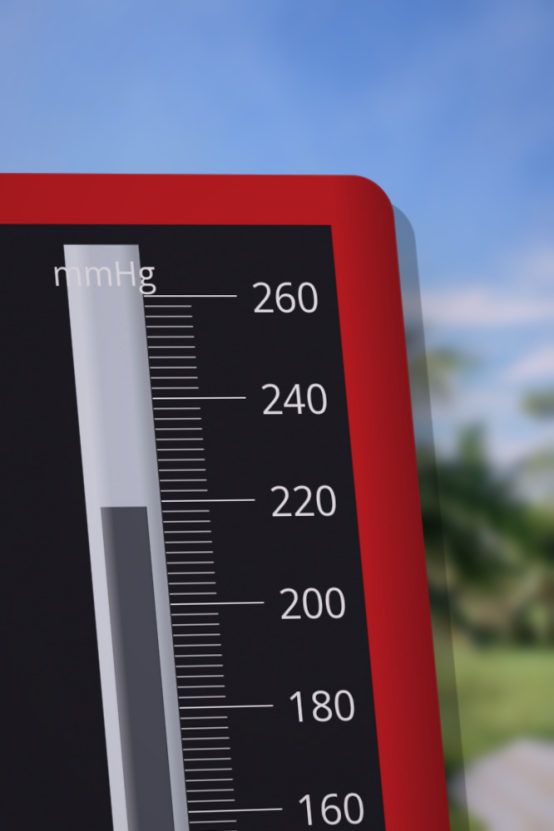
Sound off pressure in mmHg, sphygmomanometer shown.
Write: 219 mmHg
